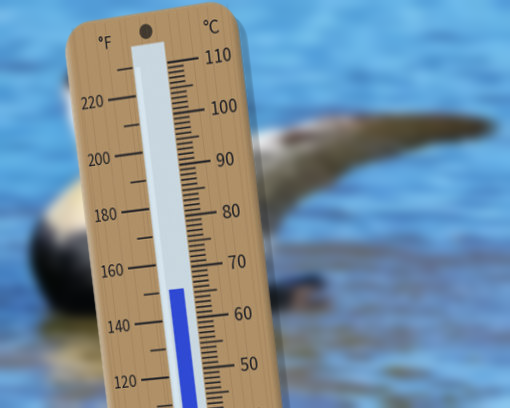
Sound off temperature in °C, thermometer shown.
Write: 66 °C
